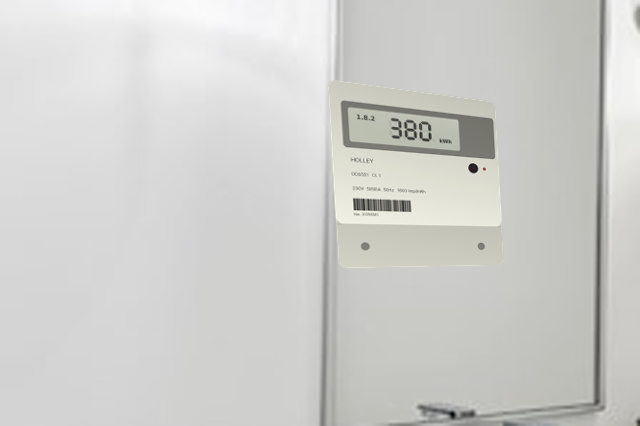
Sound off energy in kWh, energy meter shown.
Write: 380 kWh
